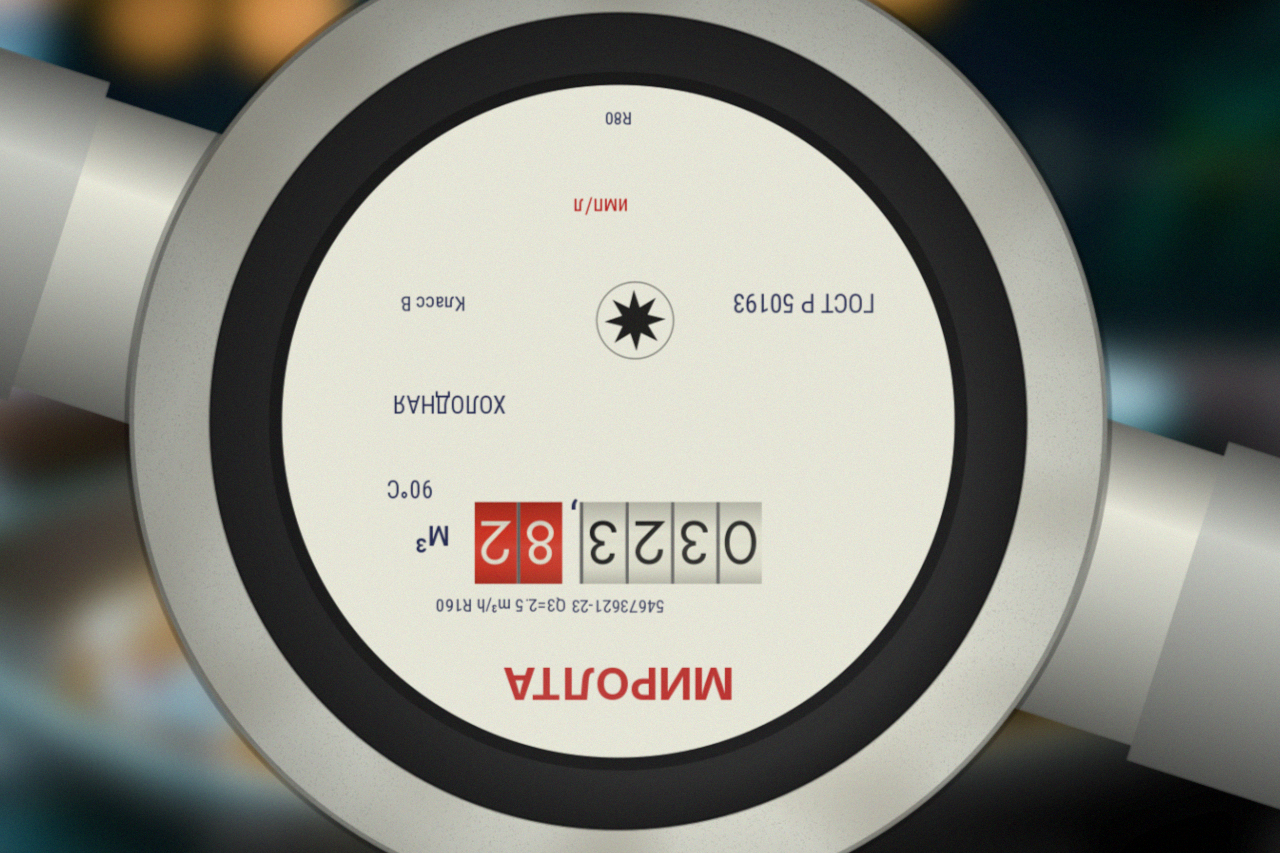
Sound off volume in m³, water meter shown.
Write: 323.82 m³
